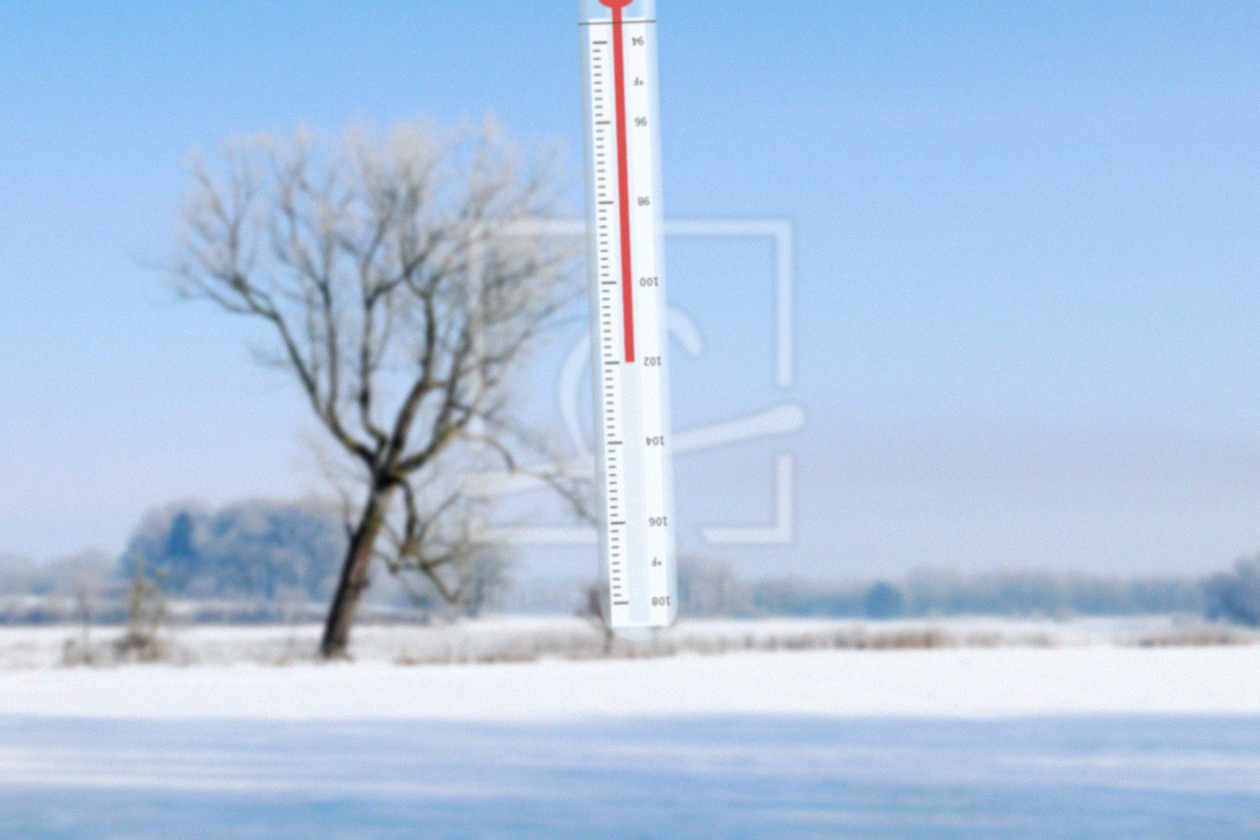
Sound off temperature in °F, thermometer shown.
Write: 102 °F
